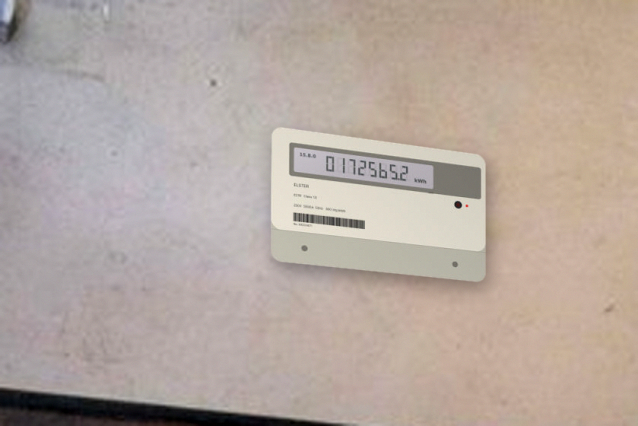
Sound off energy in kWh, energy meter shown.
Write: 172565.2 kWh
